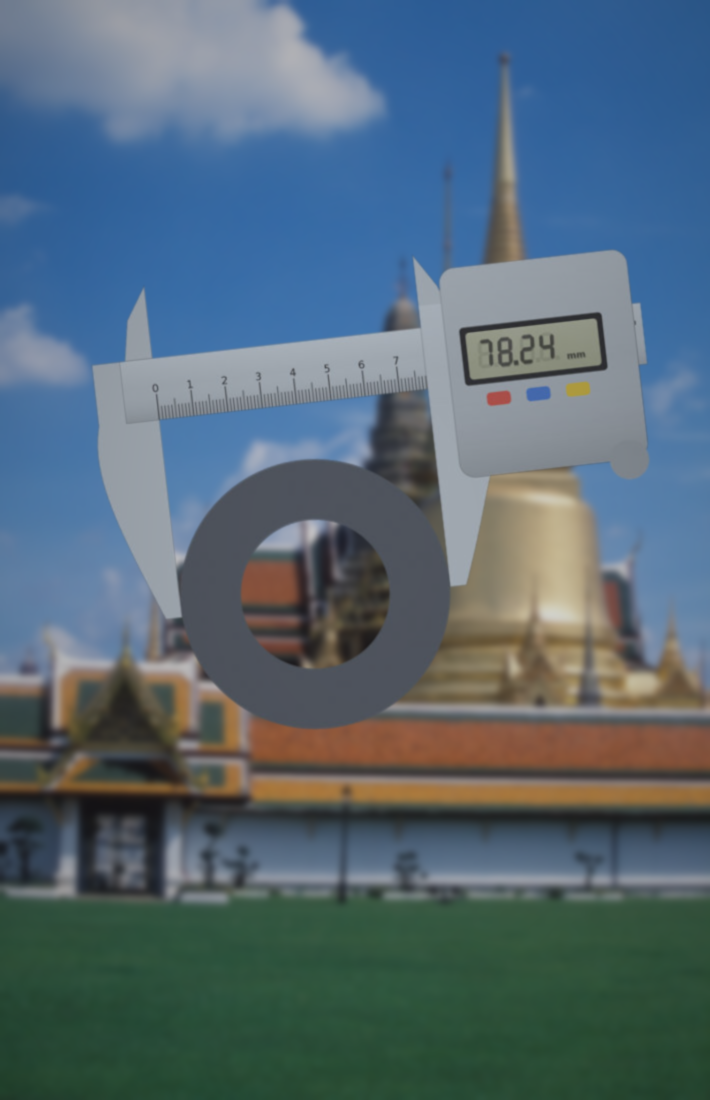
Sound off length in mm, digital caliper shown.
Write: 78.24 mm
